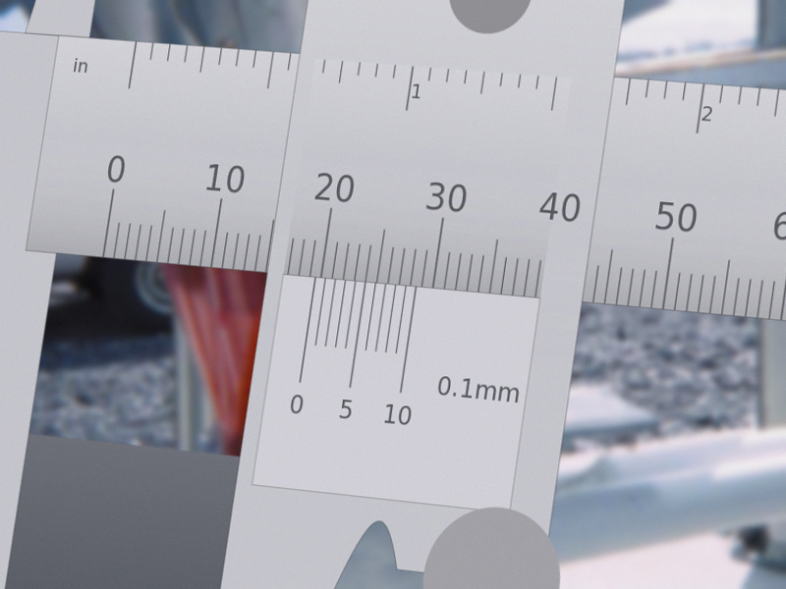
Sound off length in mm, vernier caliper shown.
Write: 19.5 mm
